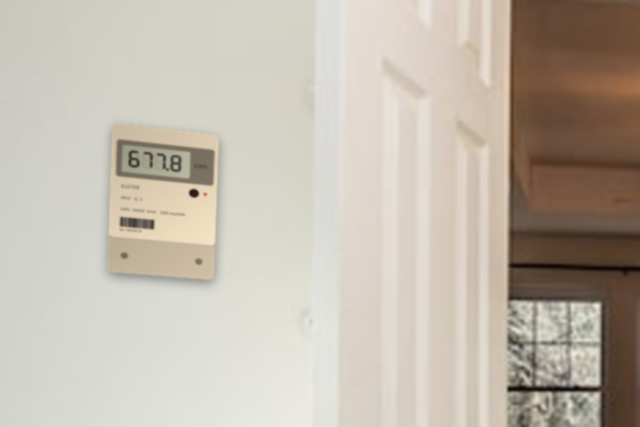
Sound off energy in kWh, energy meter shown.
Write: 677.8 kWh
